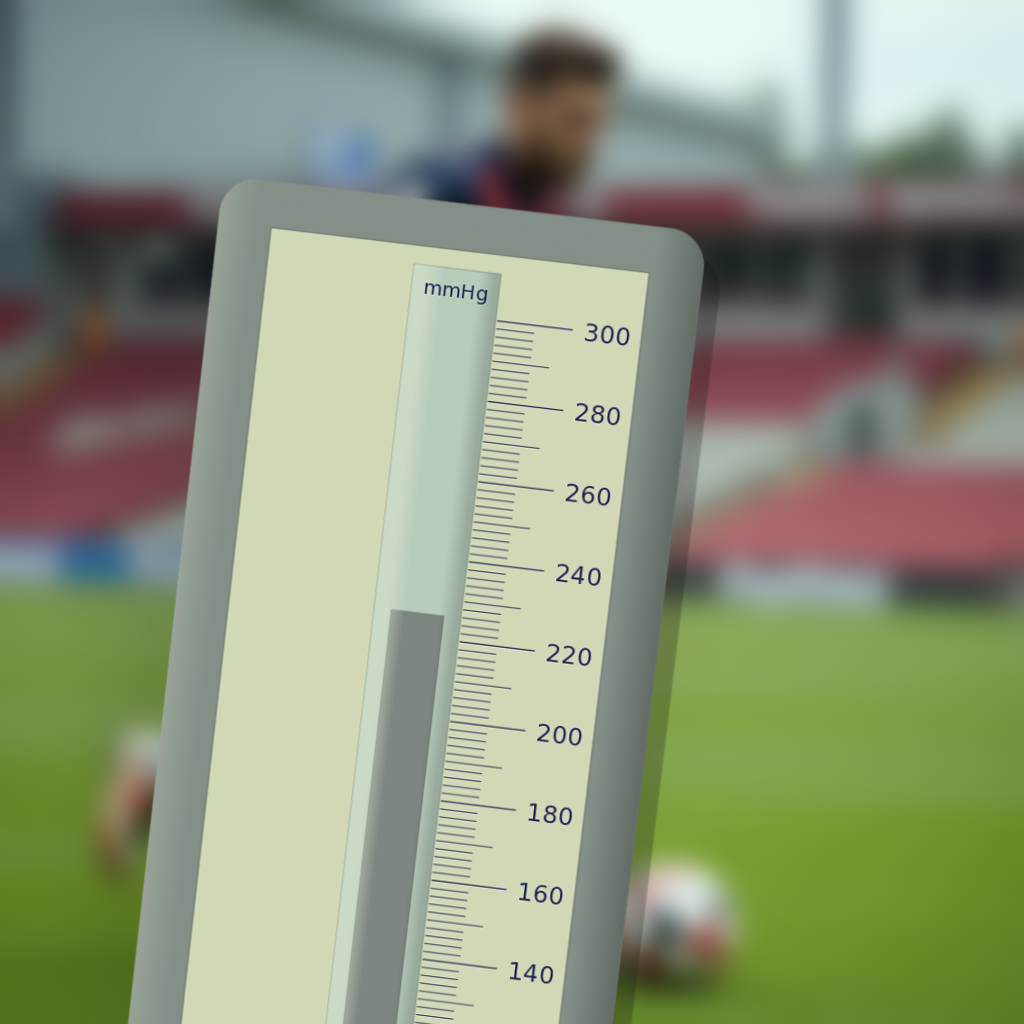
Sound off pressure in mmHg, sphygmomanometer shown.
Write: 226 mmHg
